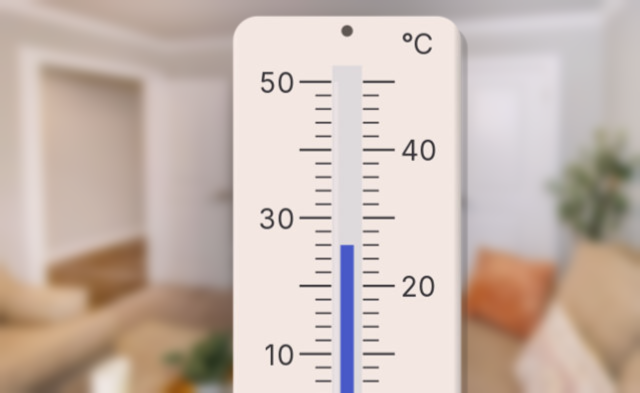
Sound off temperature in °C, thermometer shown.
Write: 26 °C
